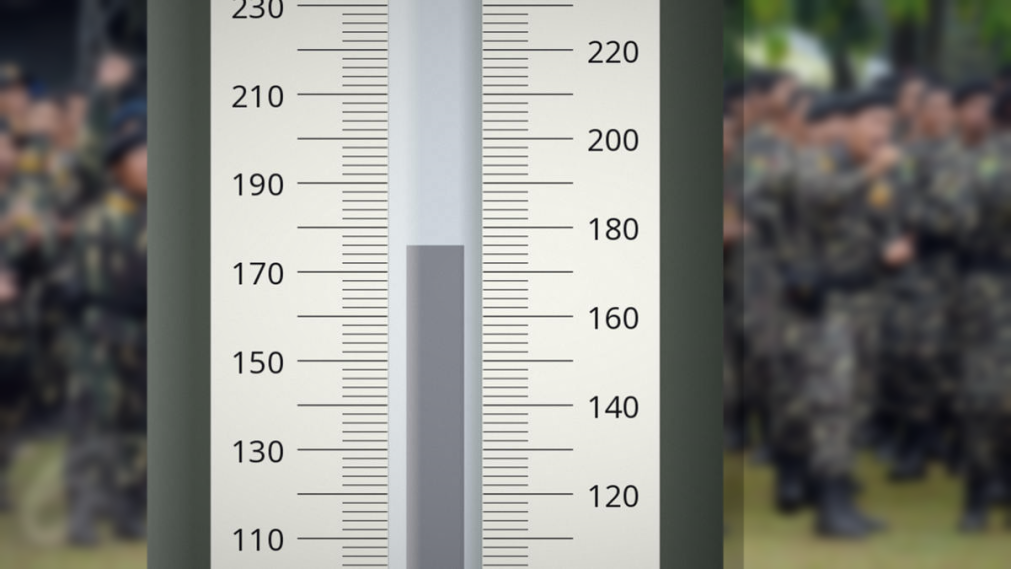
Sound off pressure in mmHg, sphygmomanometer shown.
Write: 176 mmHg
